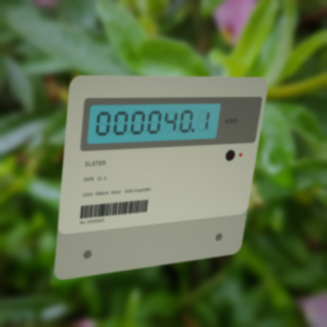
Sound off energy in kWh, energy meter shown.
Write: 40.1 kWh
